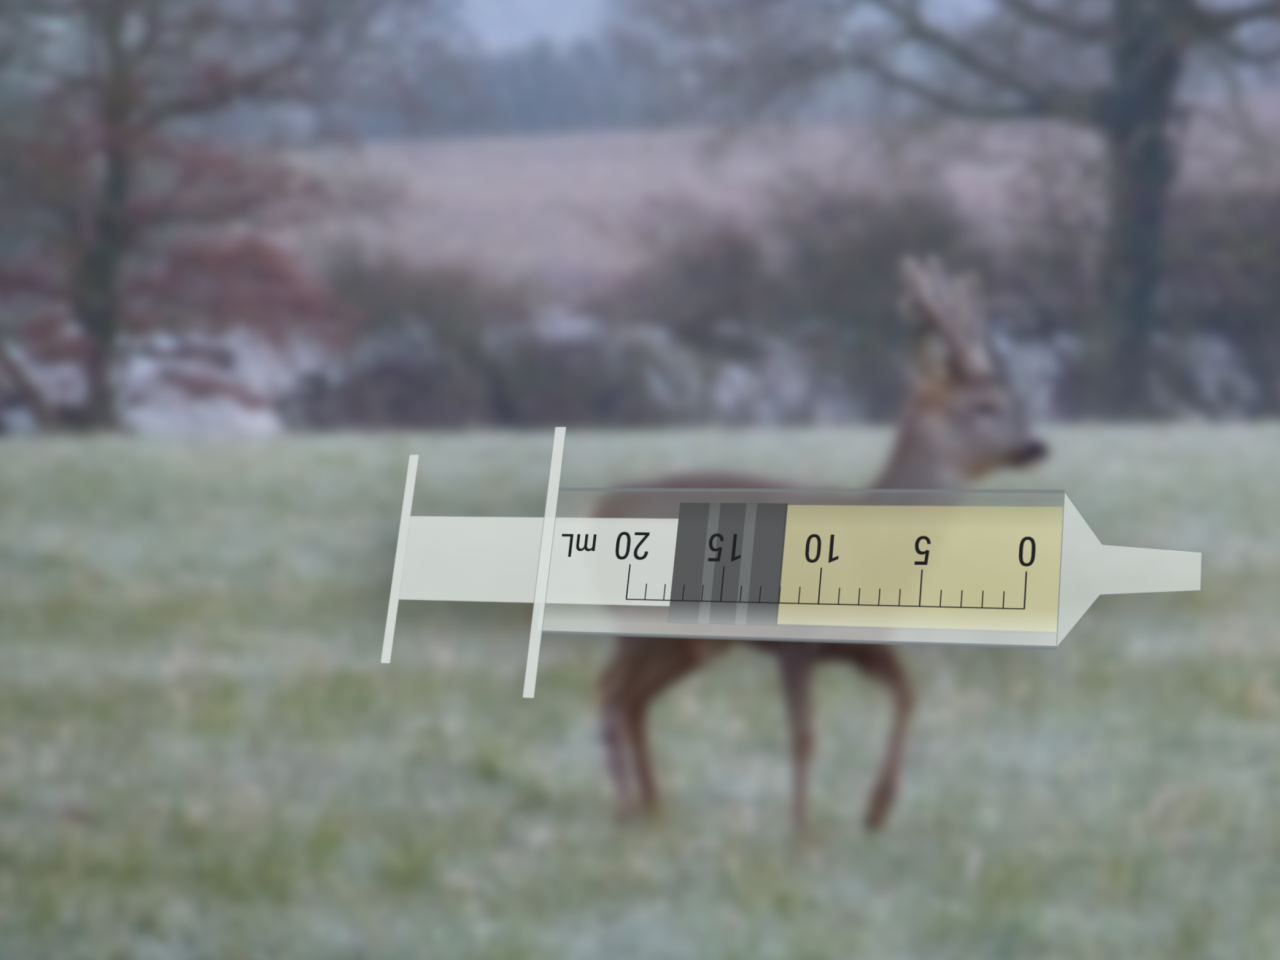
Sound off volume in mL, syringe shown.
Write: 12 mL
